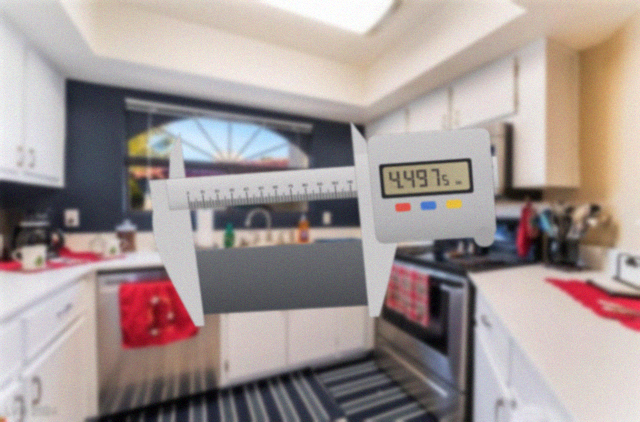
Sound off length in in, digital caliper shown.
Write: 4.4975 in
